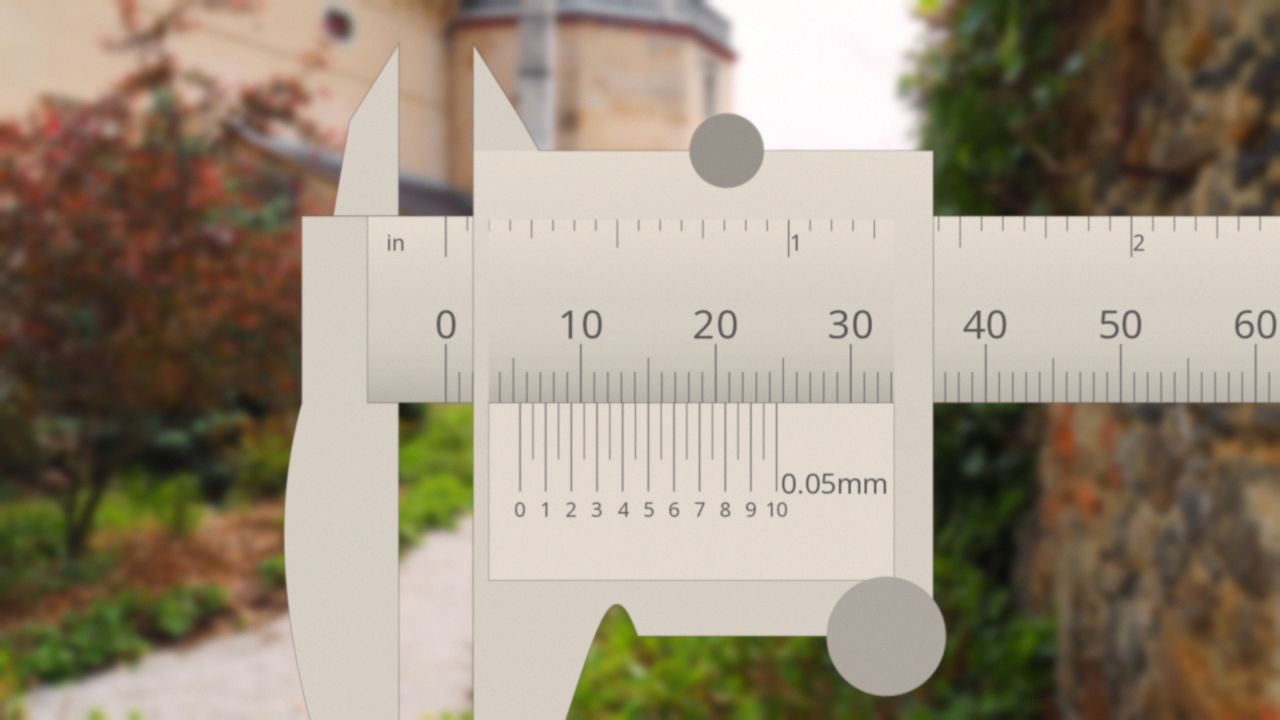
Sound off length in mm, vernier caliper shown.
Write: 5.5 mm
